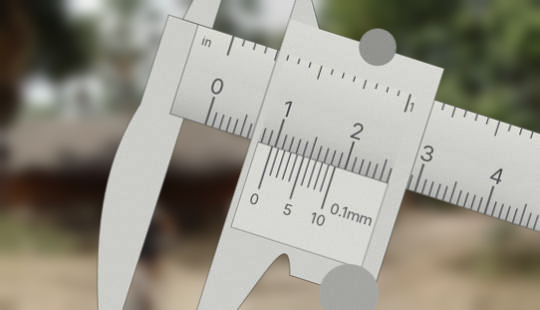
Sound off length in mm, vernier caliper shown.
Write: 9.6 mm
